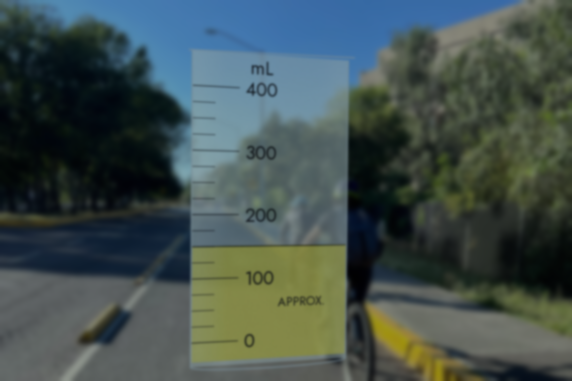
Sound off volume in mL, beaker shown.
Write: 150 mL
